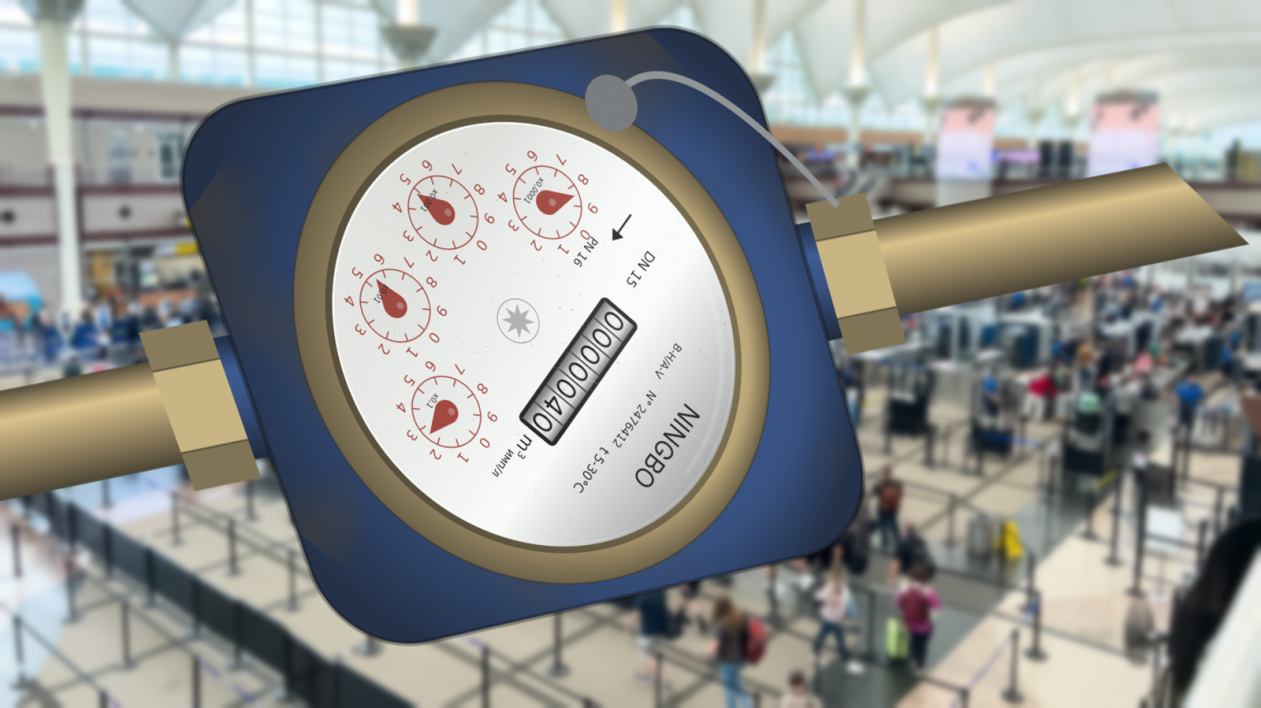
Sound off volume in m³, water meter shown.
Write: 40.2548 m³
